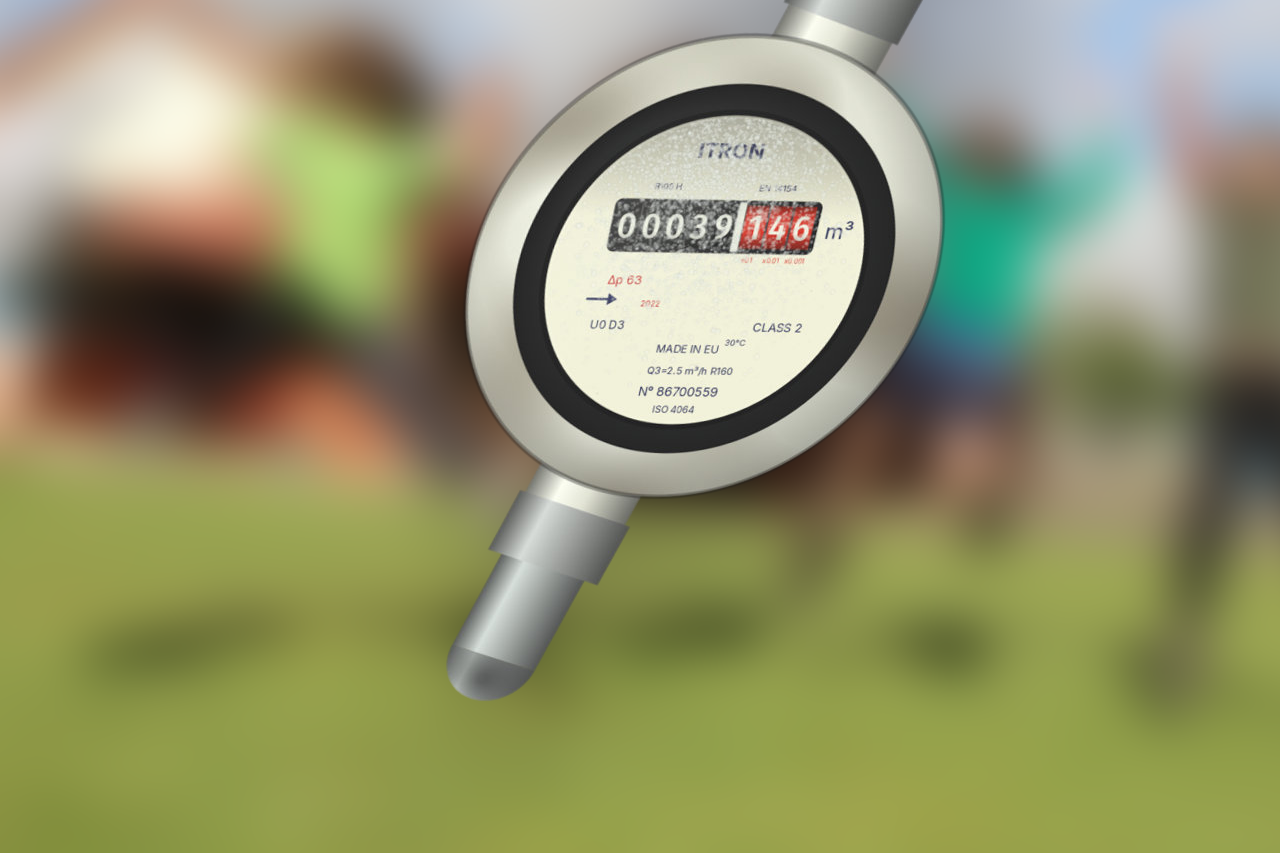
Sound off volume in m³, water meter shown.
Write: 39.146 m³
